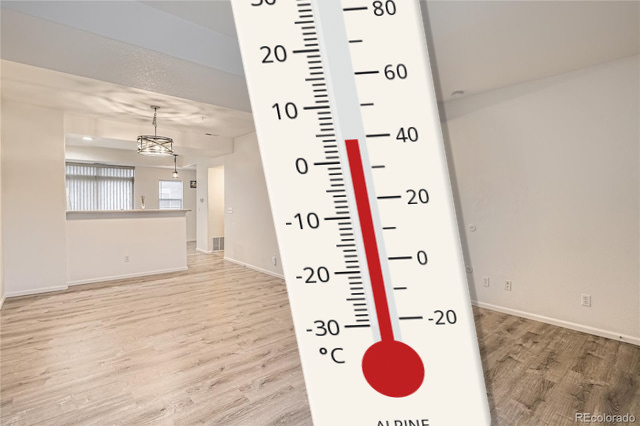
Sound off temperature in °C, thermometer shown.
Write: 4 °C
